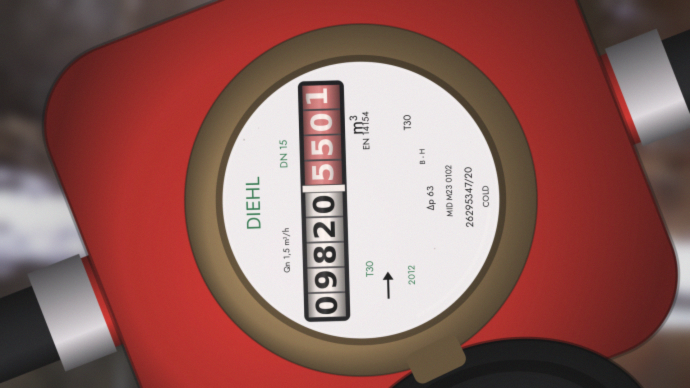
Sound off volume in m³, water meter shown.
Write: 9820.5501 m³
